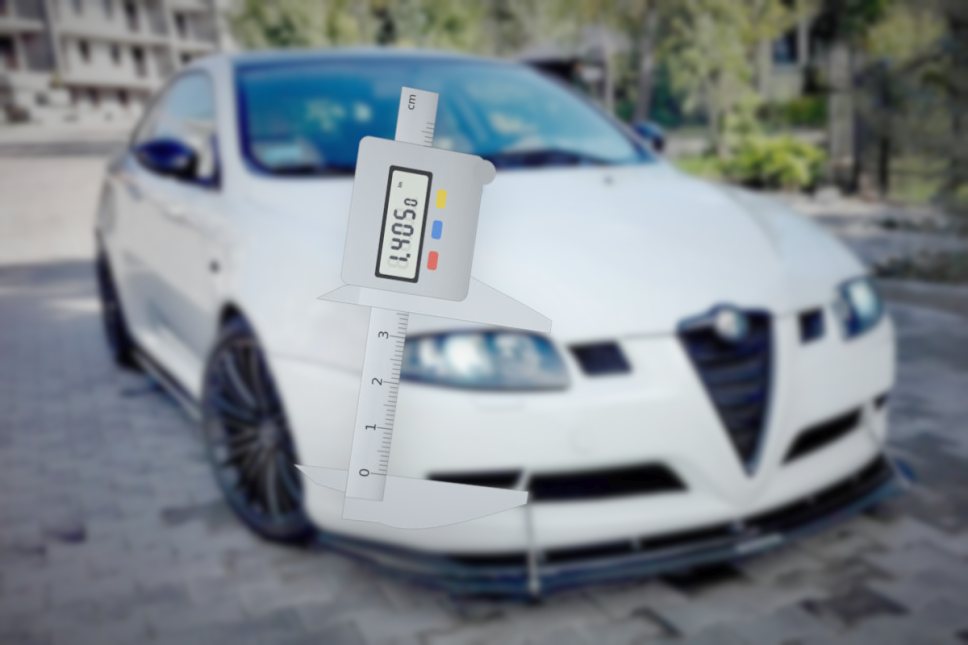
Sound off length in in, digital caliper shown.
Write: 1.4050 in
